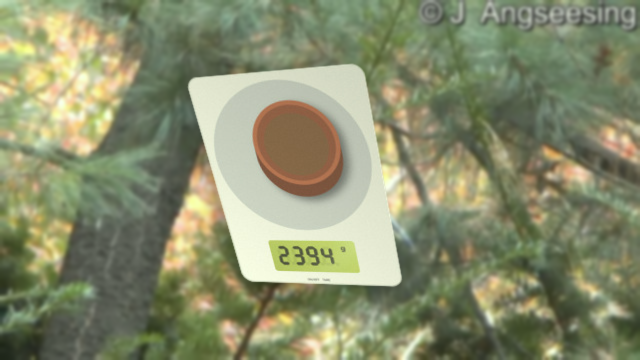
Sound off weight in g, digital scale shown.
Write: 2394 g
